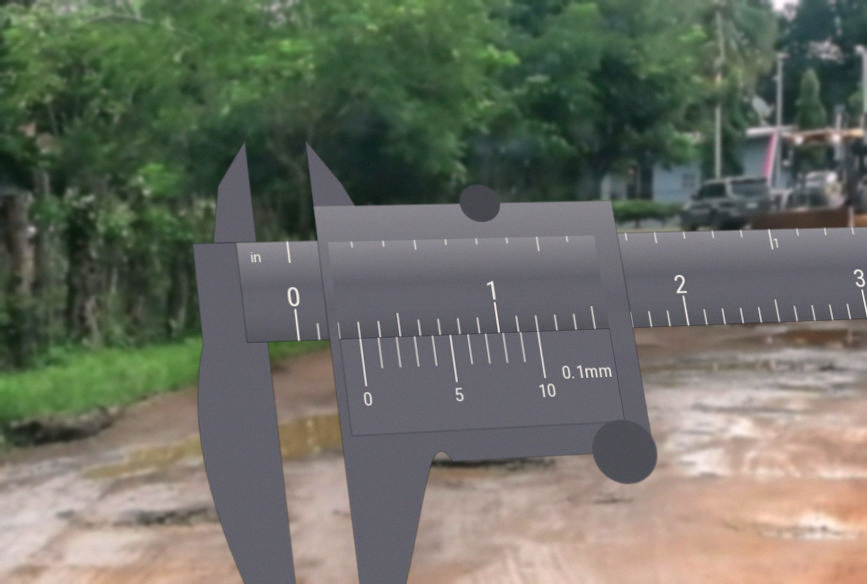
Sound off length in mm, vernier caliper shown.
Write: 3.0 mm
